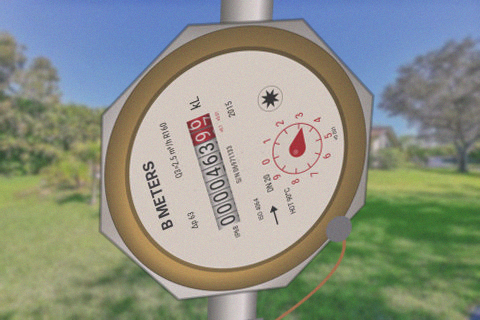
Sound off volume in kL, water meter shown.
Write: 463.963 kL
